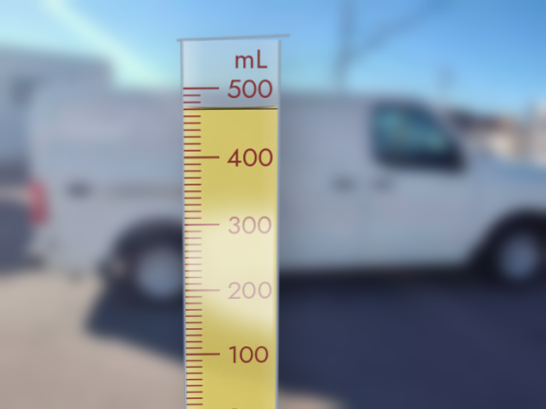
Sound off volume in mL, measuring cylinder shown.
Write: 470 mL
